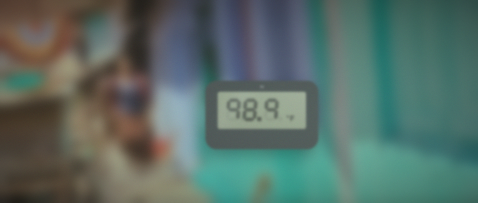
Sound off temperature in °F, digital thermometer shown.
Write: 98.9 °F
